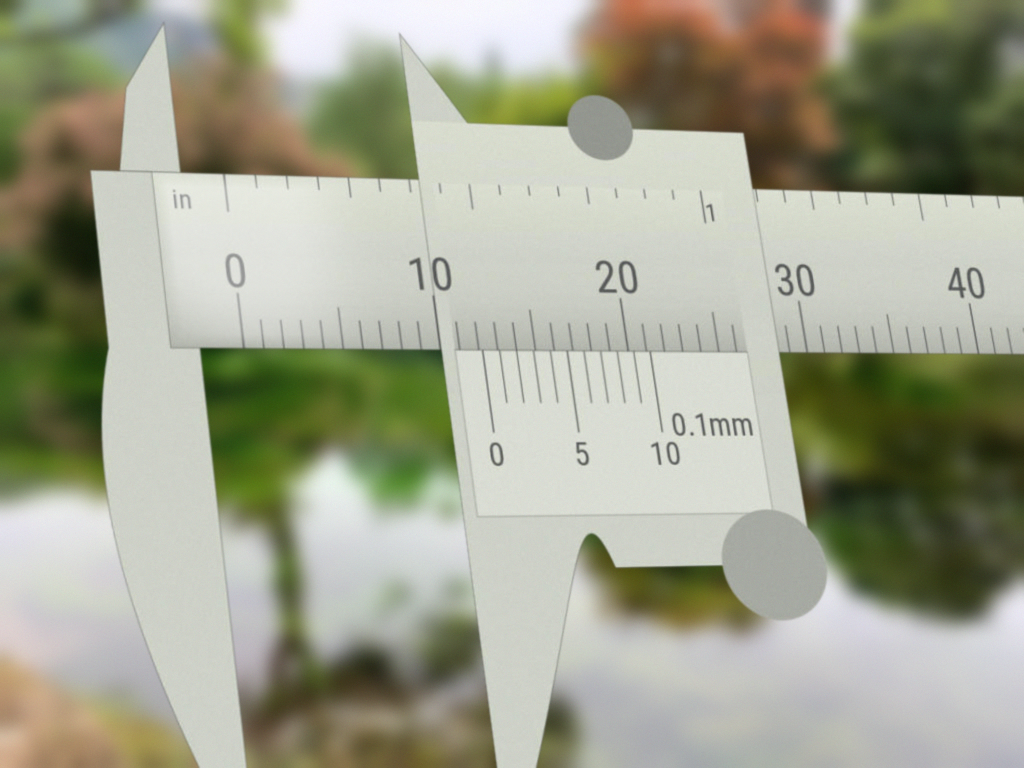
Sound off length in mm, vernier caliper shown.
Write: 12.2 mm
